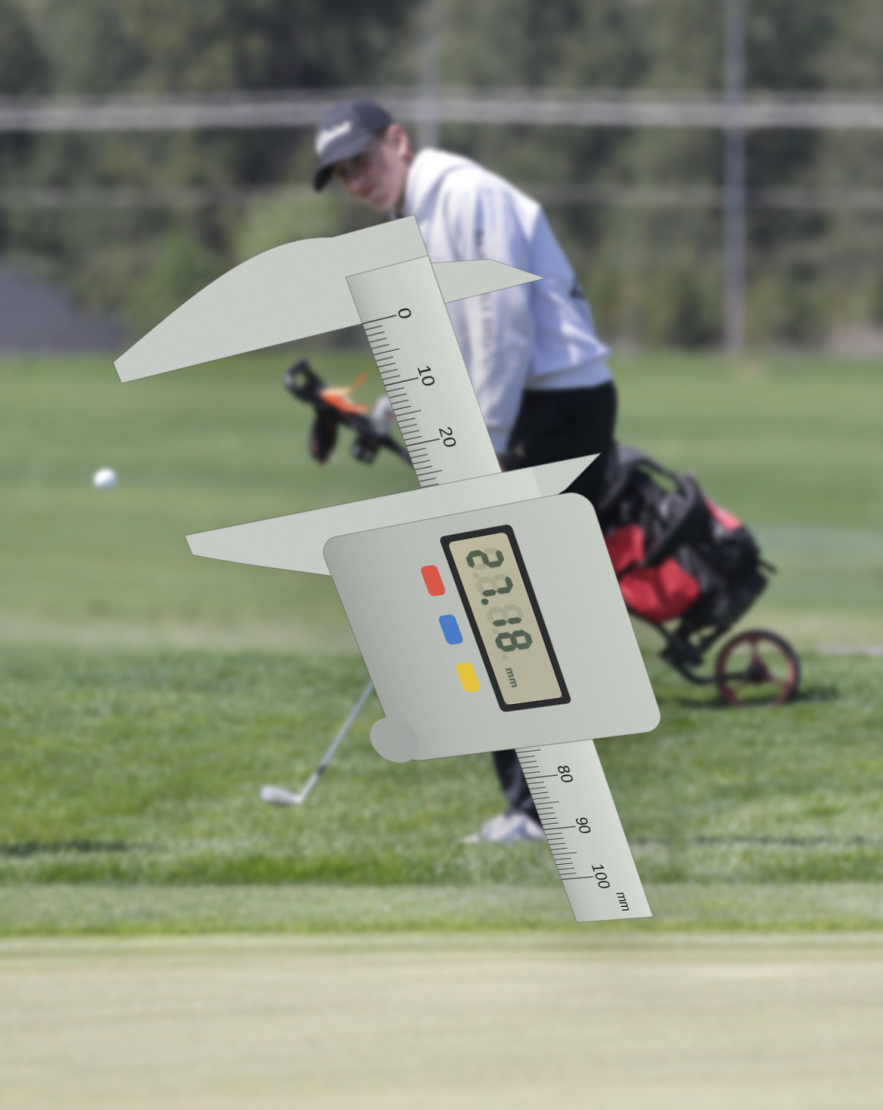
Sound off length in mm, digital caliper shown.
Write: 27.18 mm
